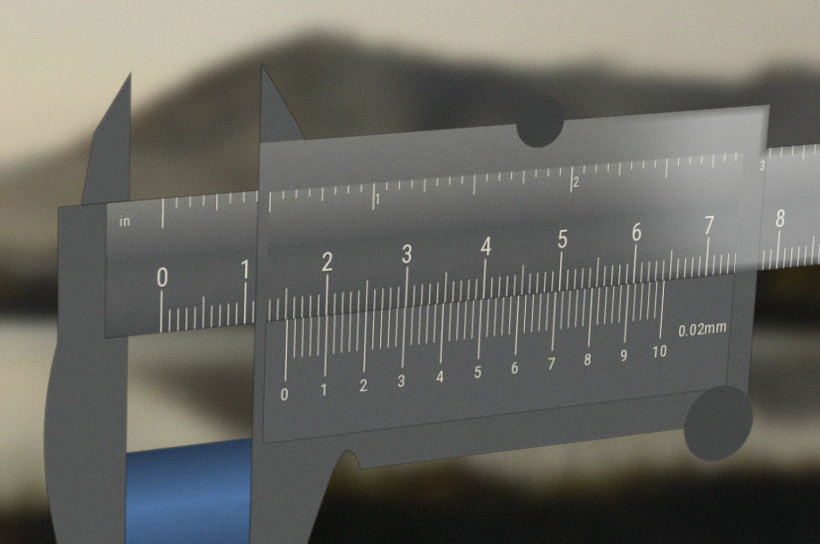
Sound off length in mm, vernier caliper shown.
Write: 15.2 mm
